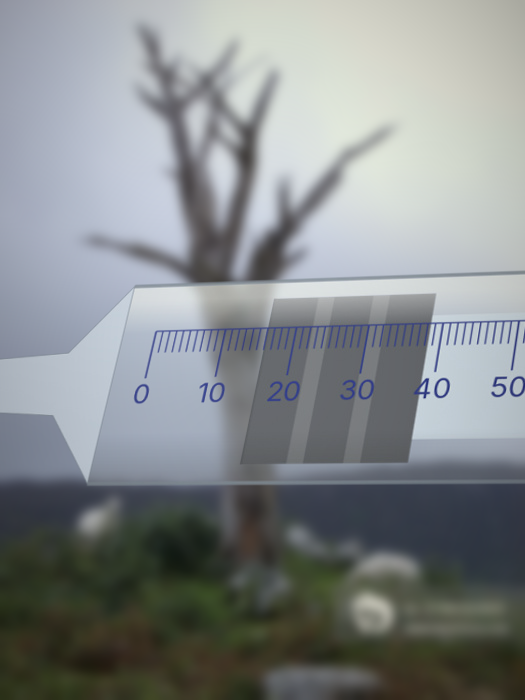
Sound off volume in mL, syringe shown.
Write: 16 mL
